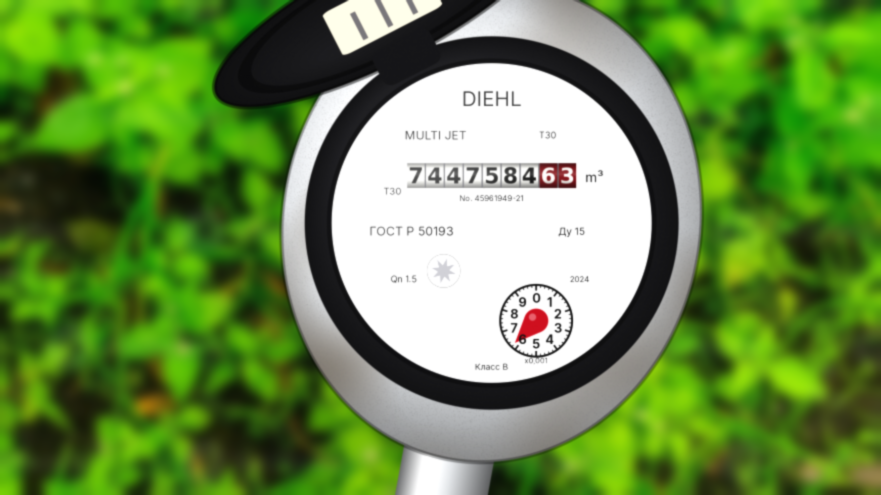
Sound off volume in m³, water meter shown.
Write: 7447584.636 m³
